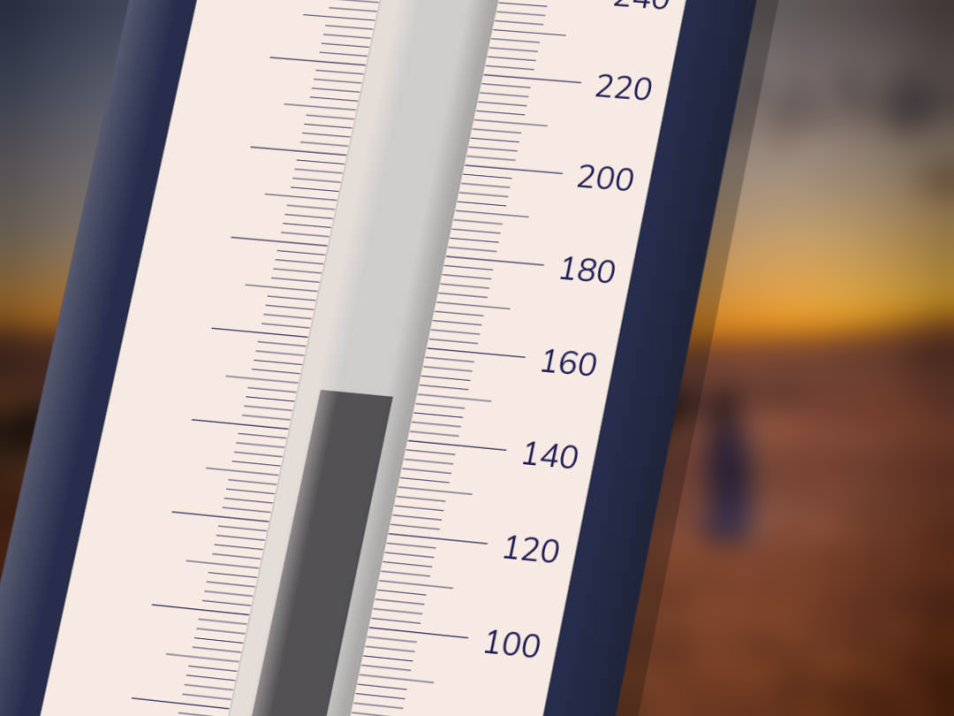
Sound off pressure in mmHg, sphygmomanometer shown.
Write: 149 mmHg
